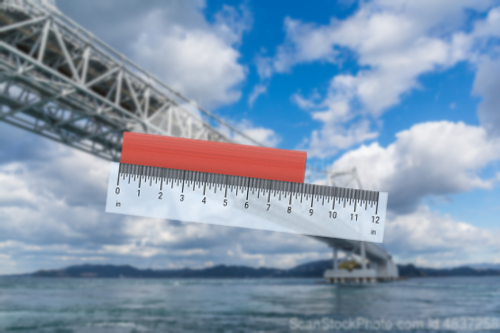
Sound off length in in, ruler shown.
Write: 8.5 in
